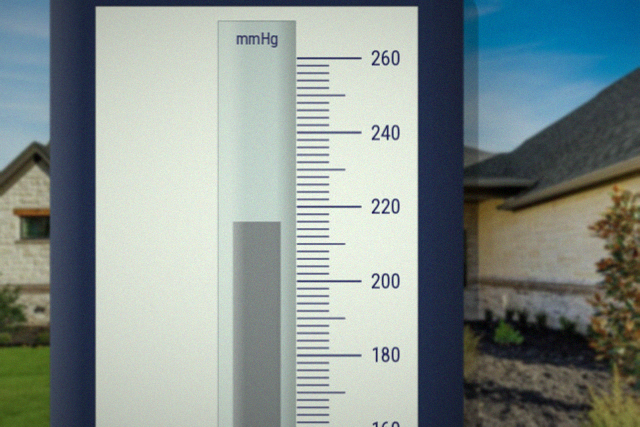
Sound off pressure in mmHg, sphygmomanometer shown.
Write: 216 mmHg
